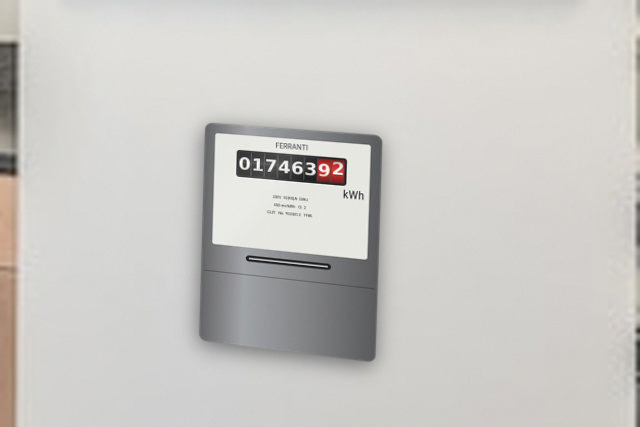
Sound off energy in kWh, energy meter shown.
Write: 17463.92 kWh
